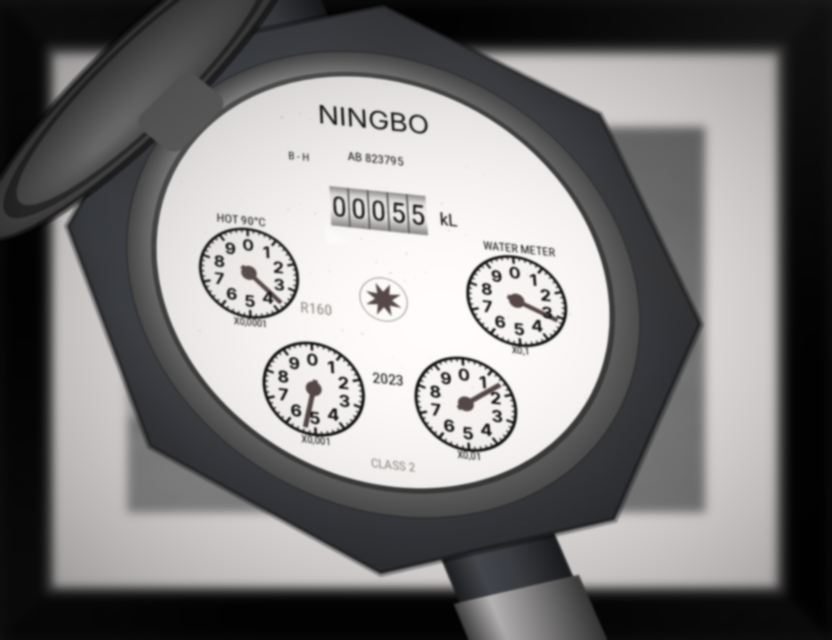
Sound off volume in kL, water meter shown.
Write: 55.3153 kL
